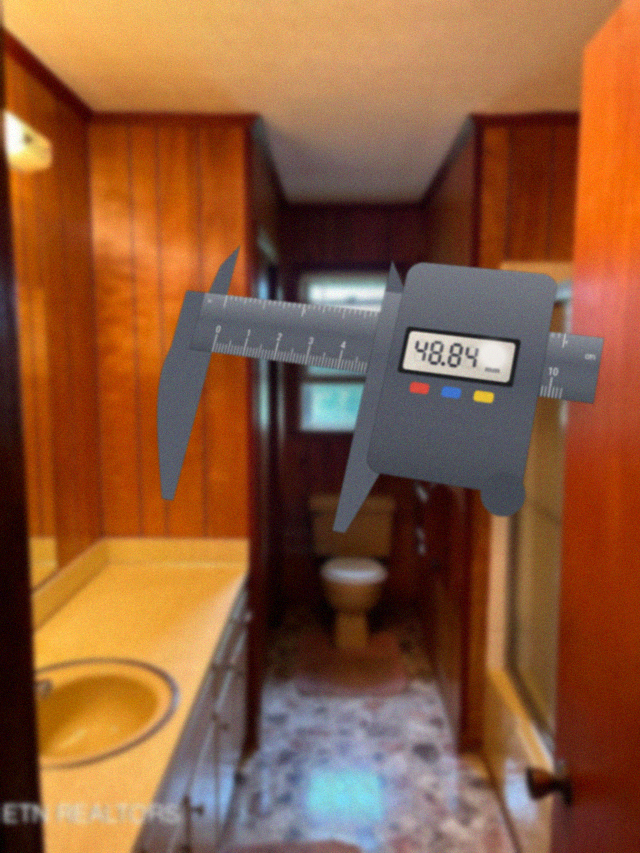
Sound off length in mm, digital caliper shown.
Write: 48.84 mm
